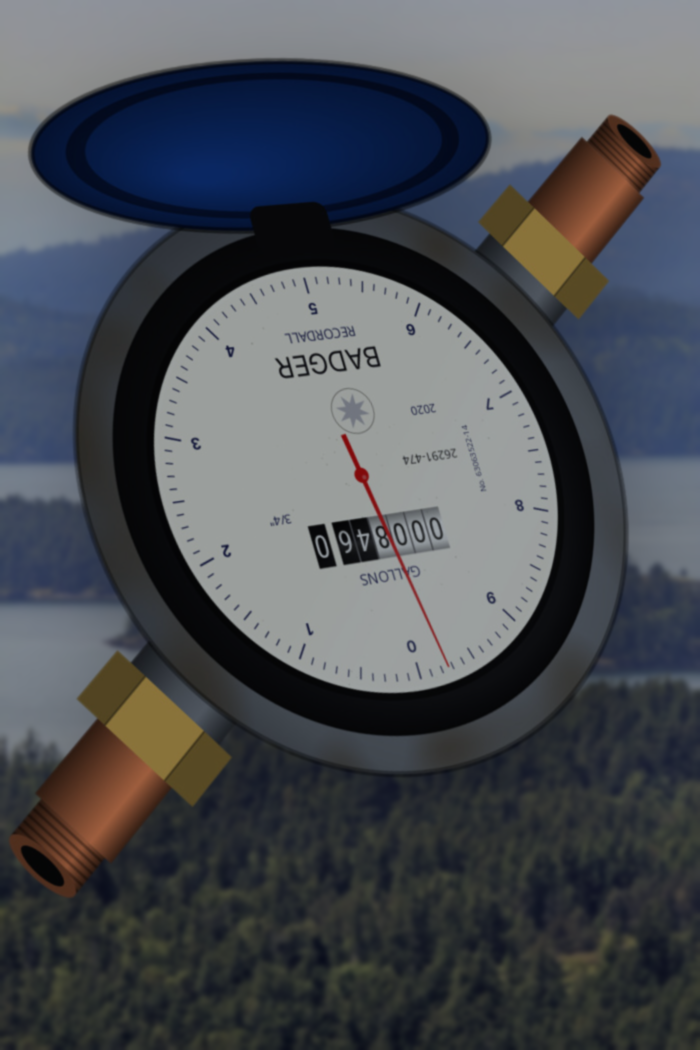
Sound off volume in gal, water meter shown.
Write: 8459.7 gal
